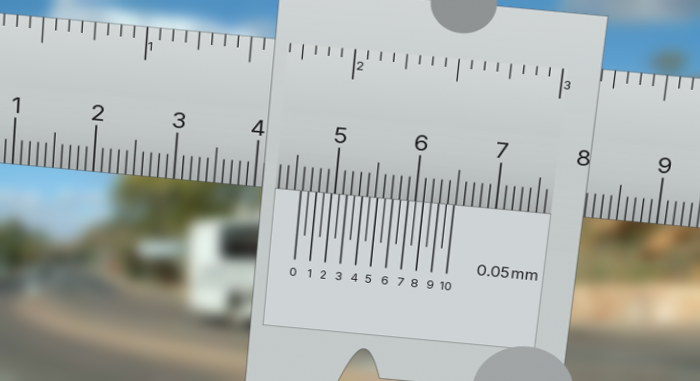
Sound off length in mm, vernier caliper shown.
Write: 45.8 mm
